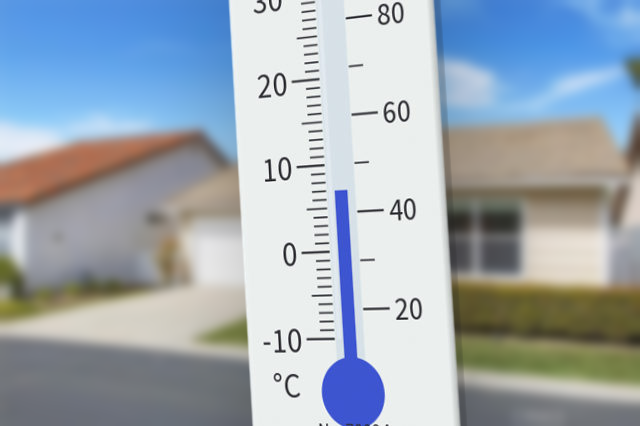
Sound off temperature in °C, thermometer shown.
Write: 7 °C
